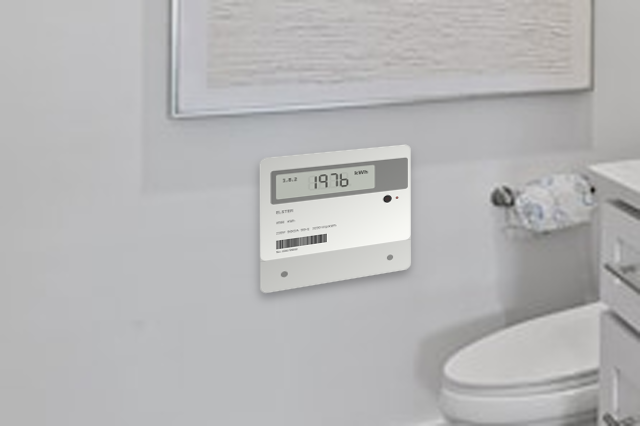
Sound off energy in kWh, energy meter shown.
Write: 1976 kWh
